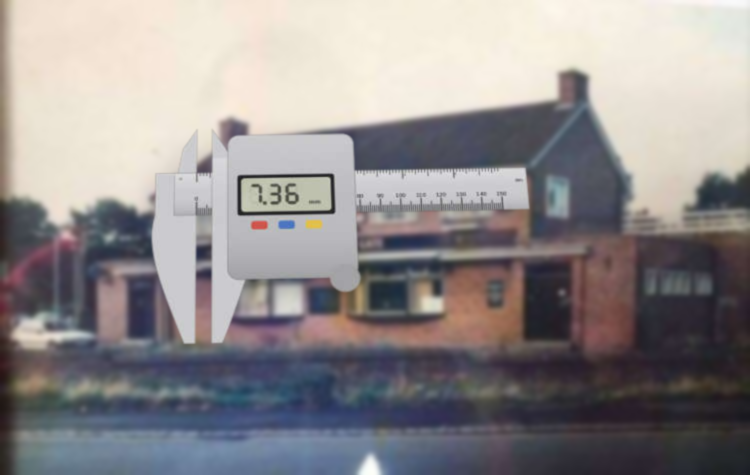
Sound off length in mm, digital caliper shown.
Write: 7.36 mm
